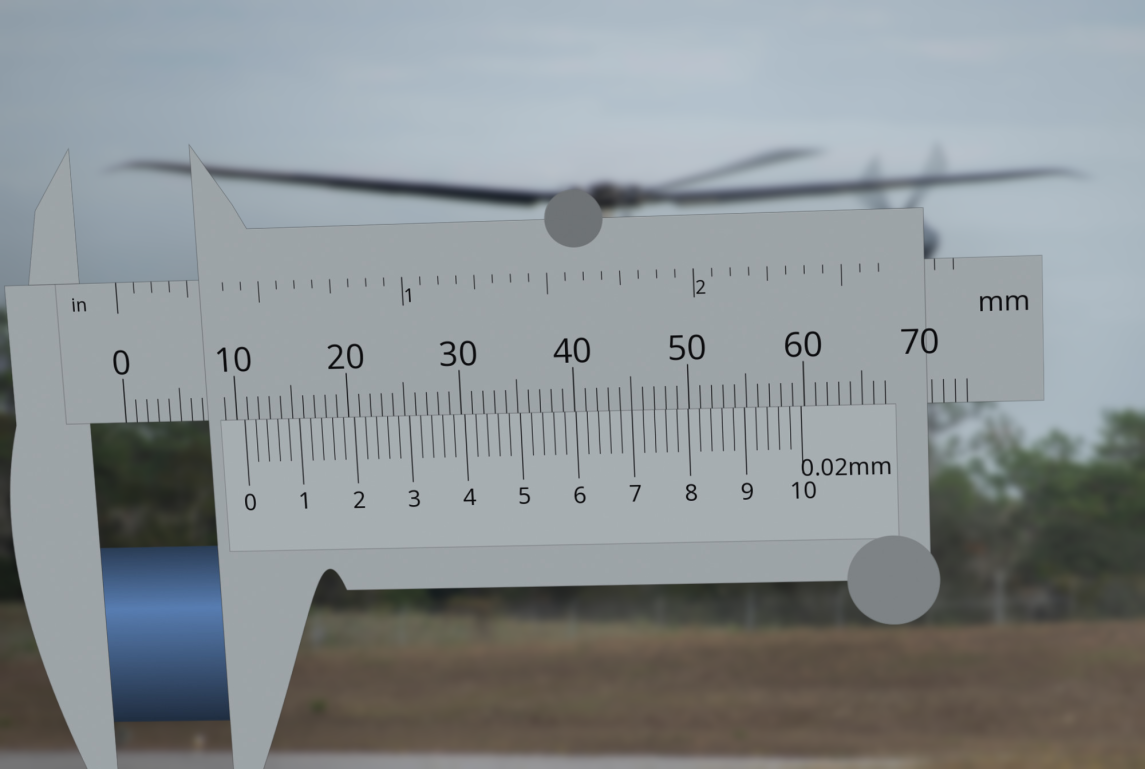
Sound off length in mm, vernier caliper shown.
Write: 10.7 mm
